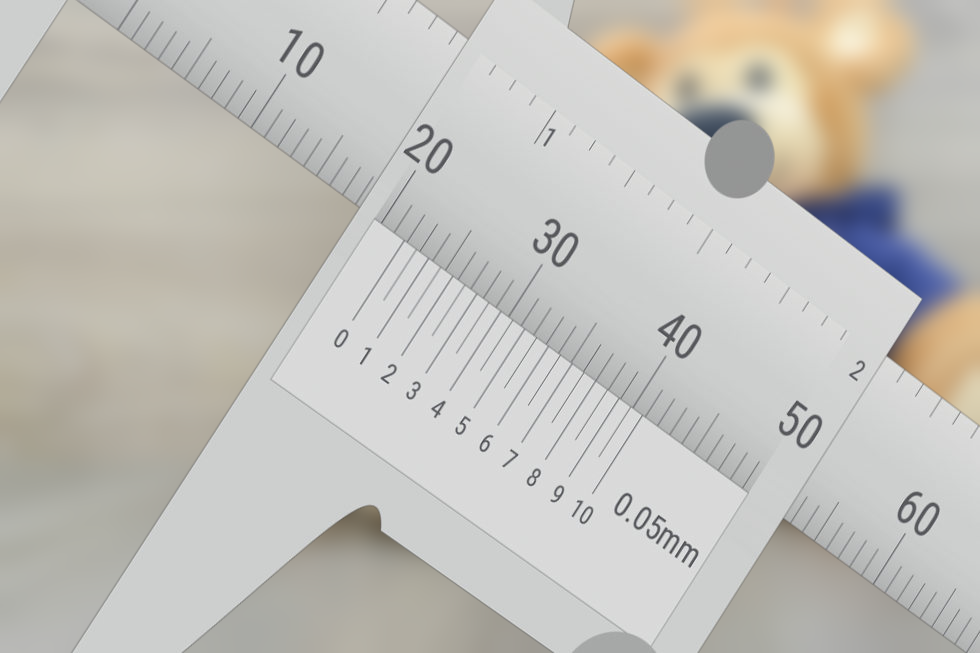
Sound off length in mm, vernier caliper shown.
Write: 21.8 mm
